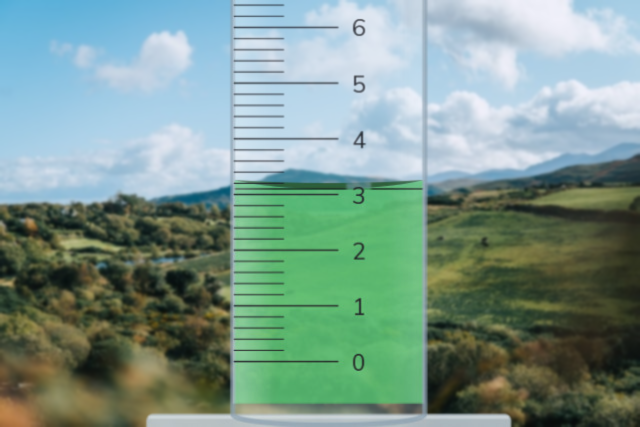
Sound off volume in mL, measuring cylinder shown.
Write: 3.1 mL
